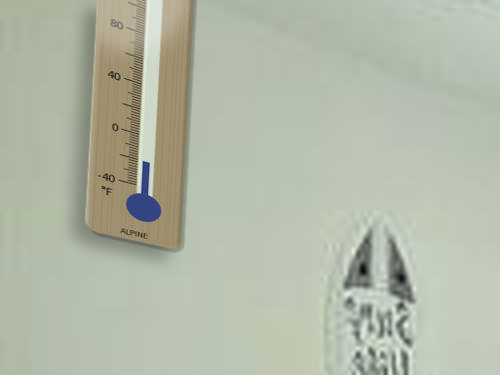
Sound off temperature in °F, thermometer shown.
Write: -20 °F
